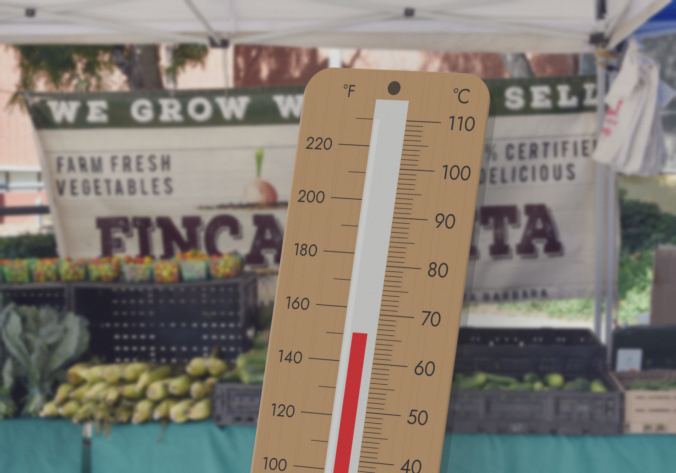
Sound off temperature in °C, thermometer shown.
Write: 66 °C
